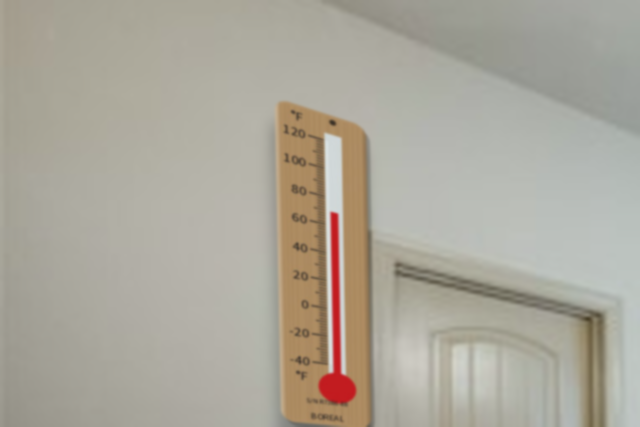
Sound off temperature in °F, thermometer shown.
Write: 70 °F
